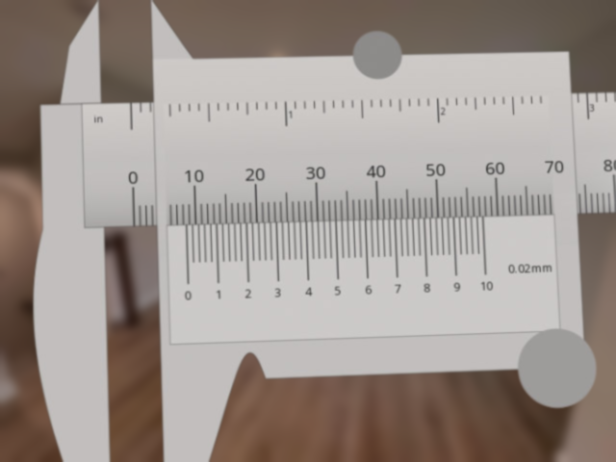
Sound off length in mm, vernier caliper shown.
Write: 8.5 mm
